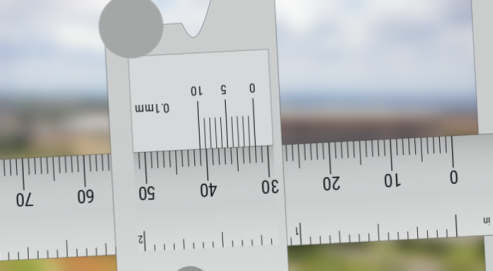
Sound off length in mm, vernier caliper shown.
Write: 32.0 mm
